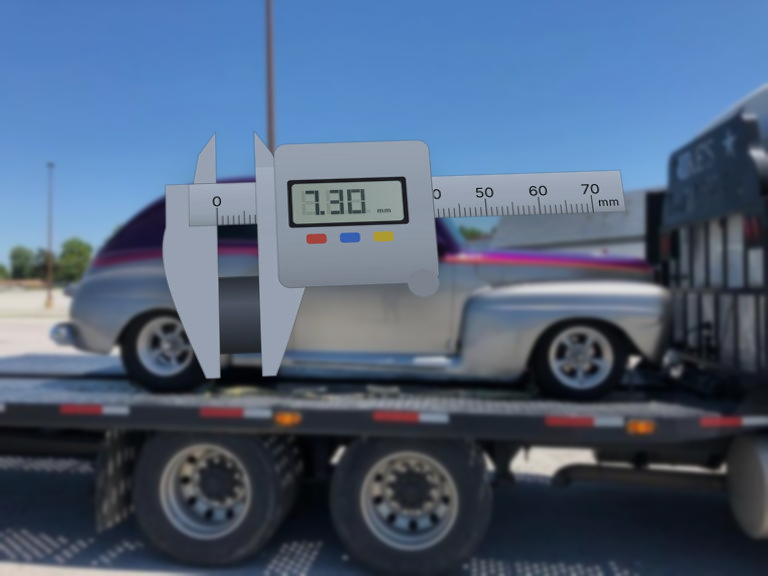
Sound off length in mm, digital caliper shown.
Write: 7.30 mm
